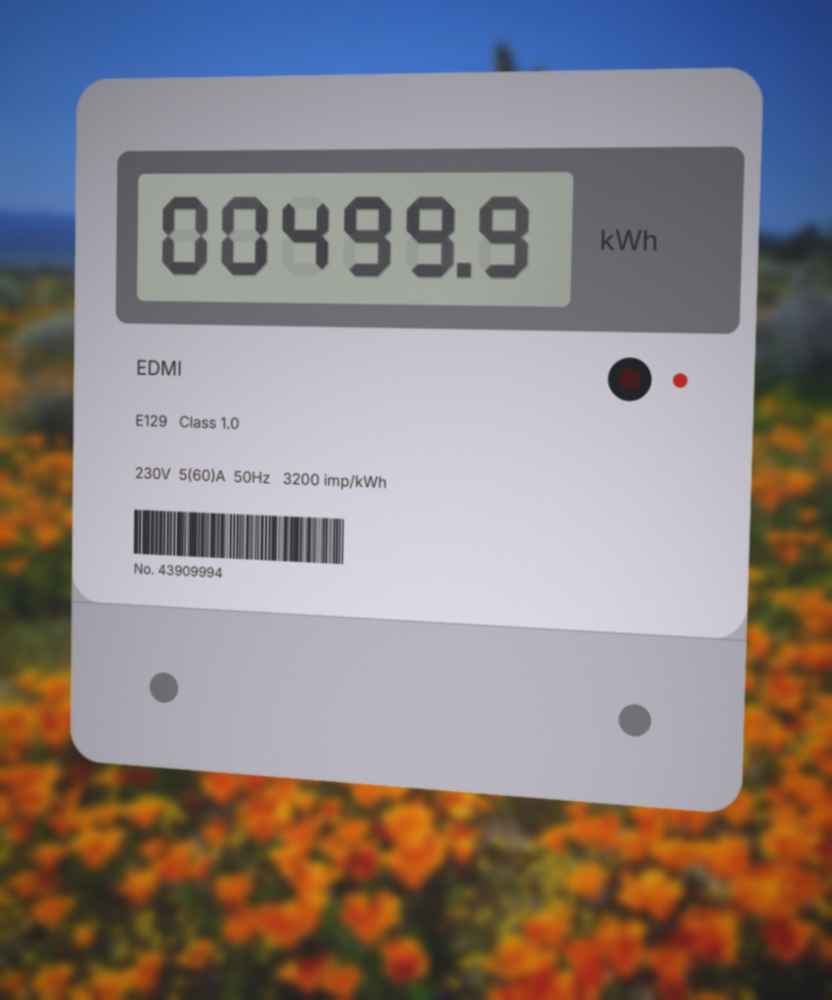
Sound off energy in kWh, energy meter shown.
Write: 499.9 kWh
